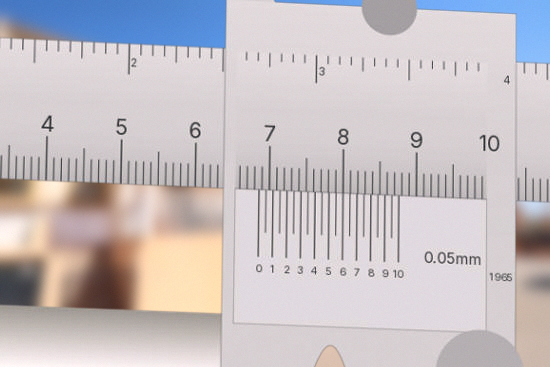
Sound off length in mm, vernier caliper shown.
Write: 68.6 mm
